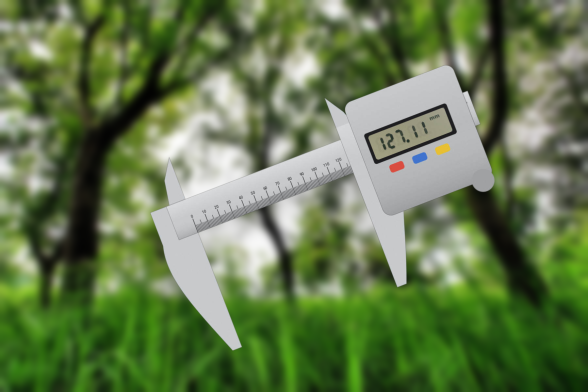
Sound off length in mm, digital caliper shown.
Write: 127.11 mm
